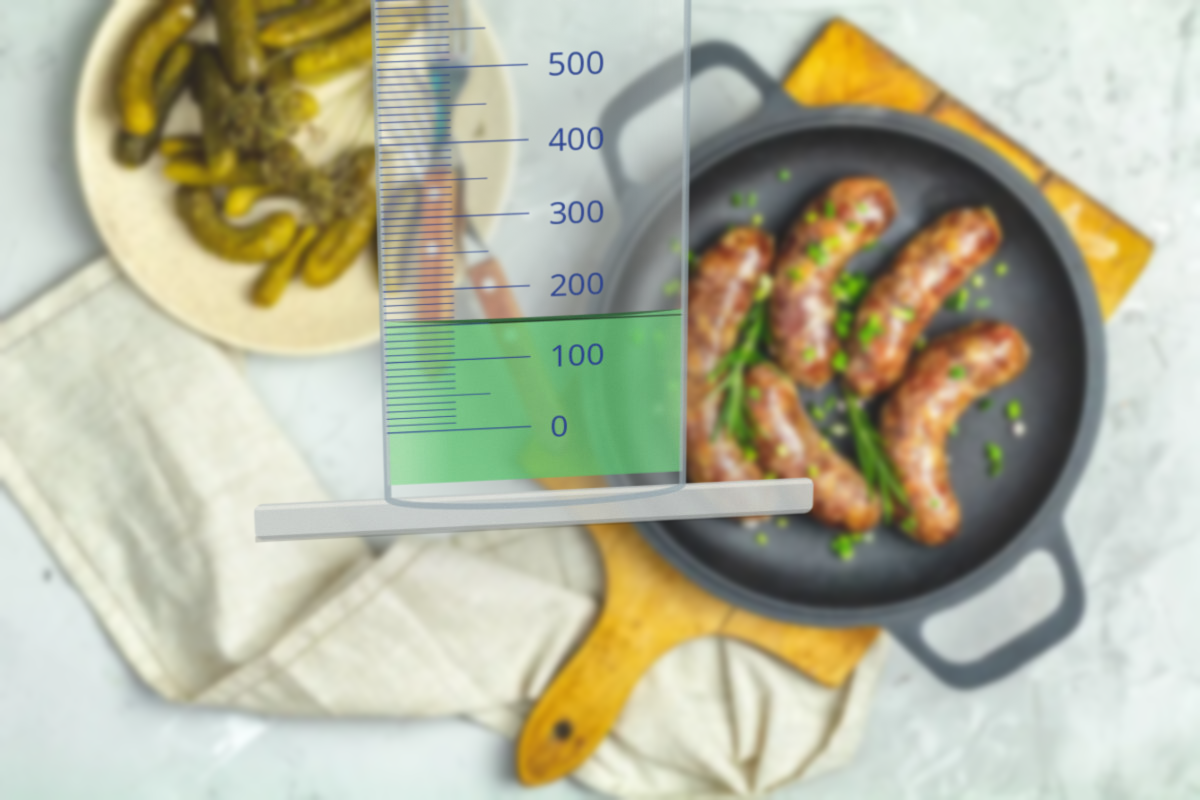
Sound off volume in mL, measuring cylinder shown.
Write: 150 mL
